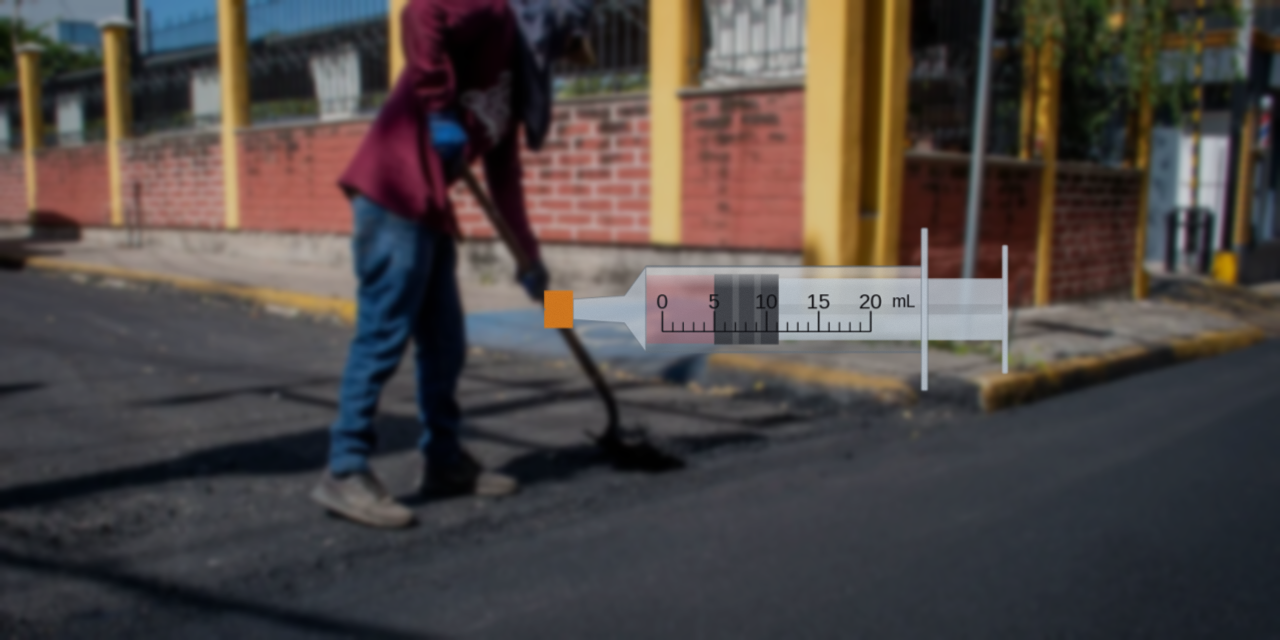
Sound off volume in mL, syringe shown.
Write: 5 mL
